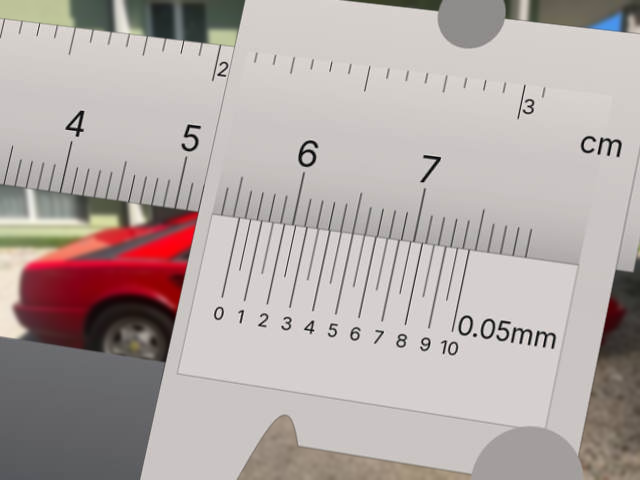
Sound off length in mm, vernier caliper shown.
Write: 55.5 mm
